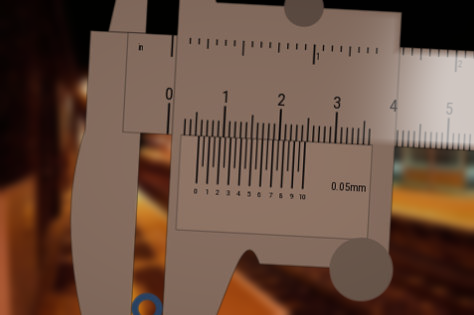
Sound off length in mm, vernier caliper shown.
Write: 5.6 mm
